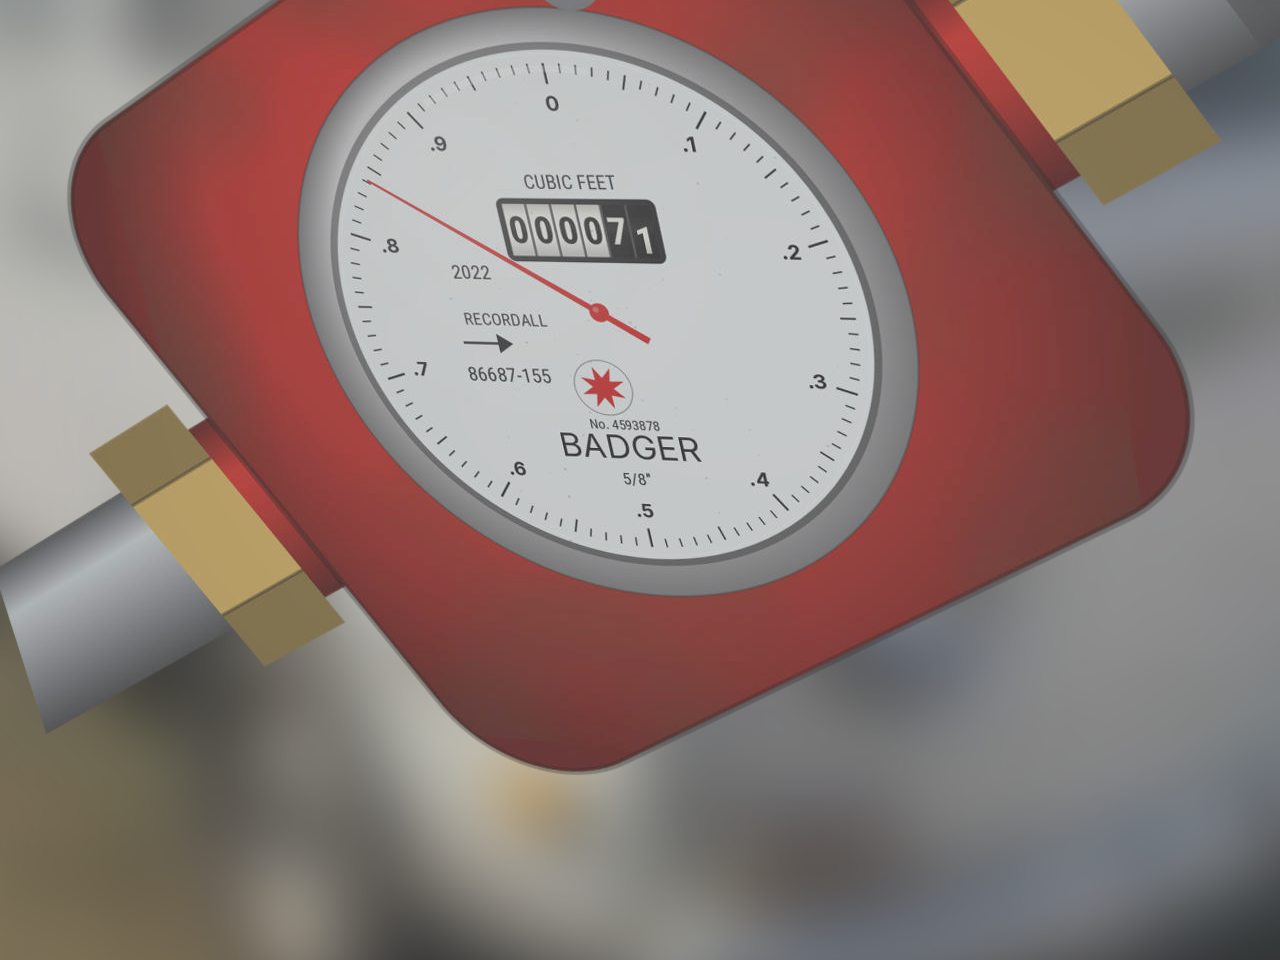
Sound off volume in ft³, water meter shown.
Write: 70.84 ft³
